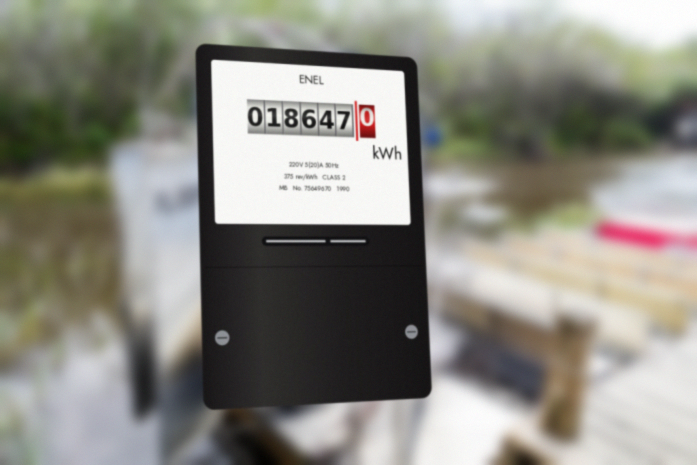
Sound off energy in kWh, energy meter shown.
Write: 18647.0 kWh
